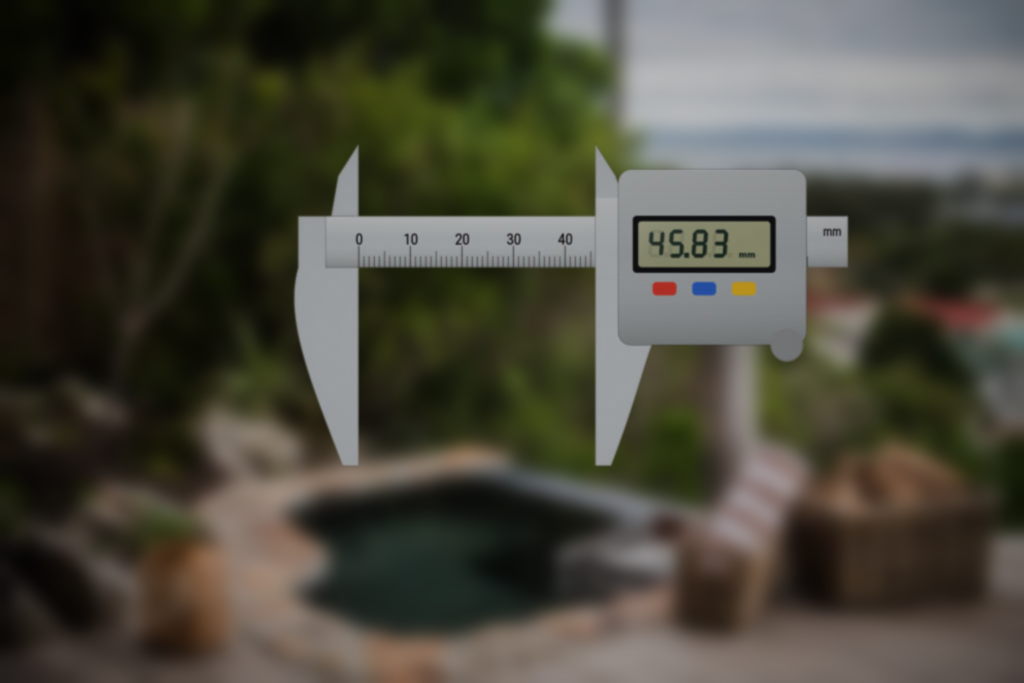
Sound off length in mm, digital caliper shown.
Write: 45.83 mm
